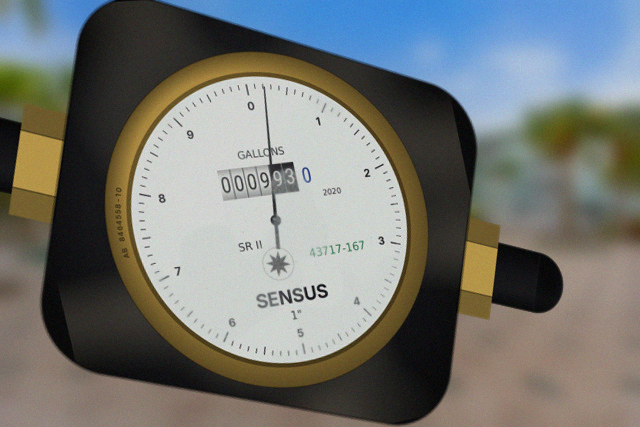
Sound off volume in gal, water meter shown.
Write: 9930.2 gal
